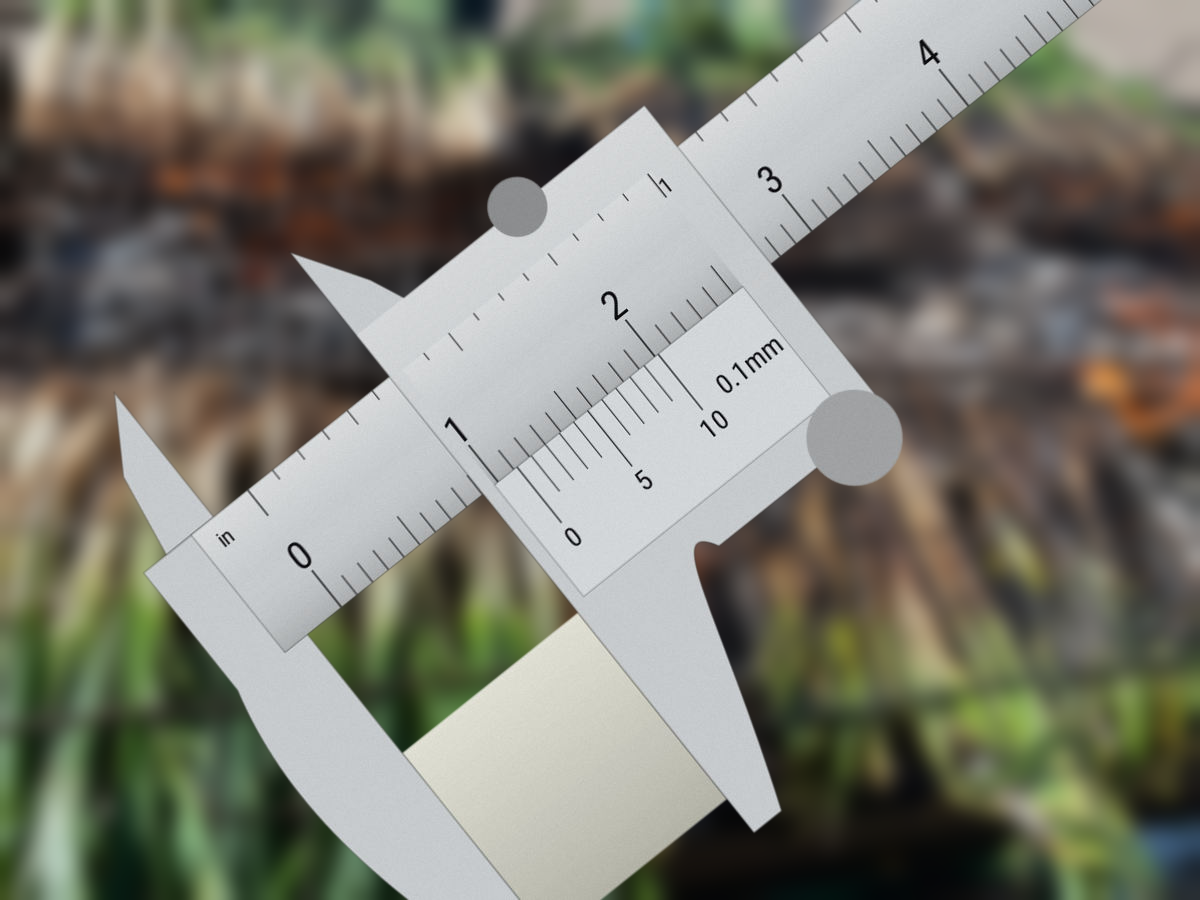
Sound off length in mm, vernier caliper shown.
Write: 11.2 mm
